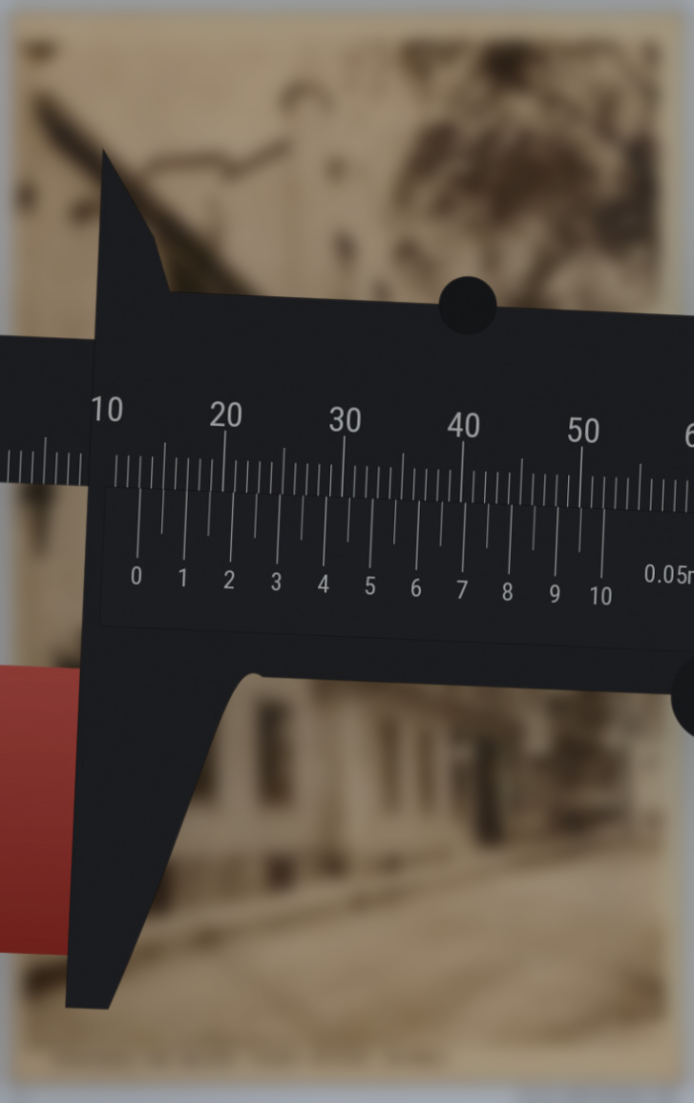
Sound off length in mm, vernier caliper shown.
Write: 13.1 mm
